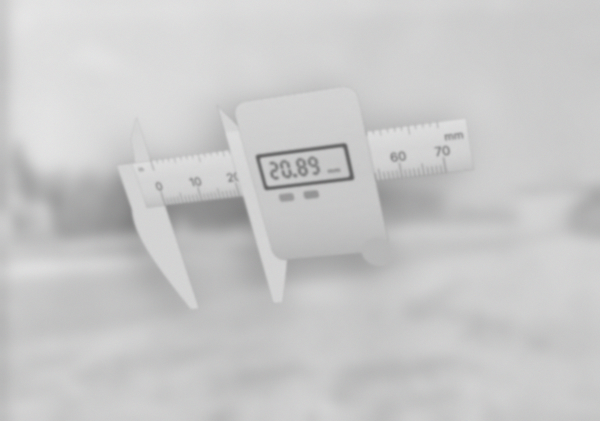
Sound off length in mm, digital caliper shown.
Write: 20.89 mm
